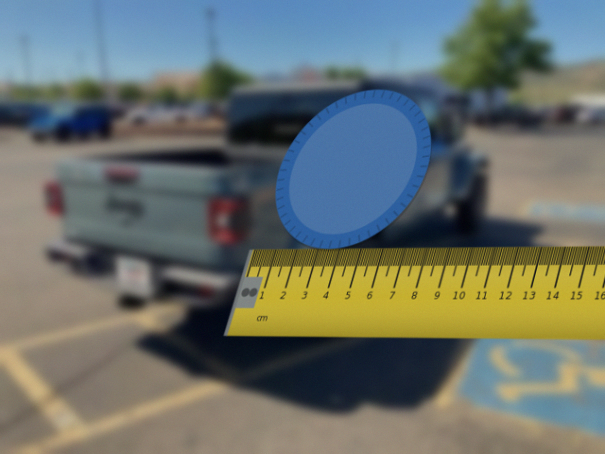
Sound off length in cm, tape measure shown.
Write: 7 cm
